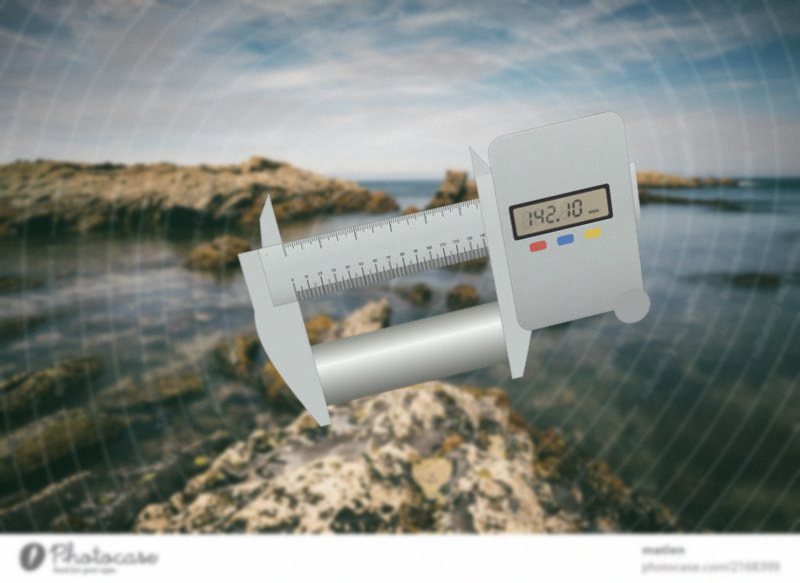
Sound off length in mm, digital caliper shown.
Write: 142.10 mm
